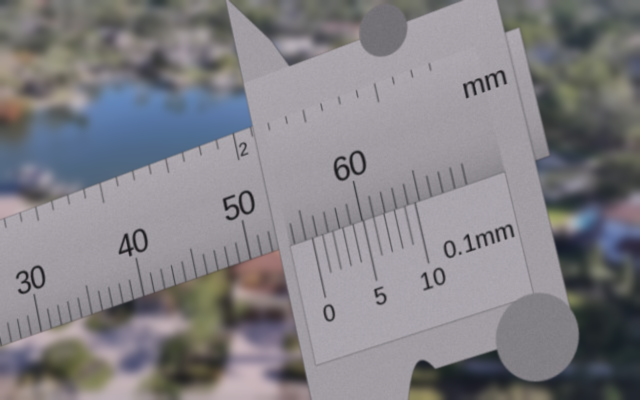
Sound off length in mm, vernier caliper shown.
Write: 55.6 mm
